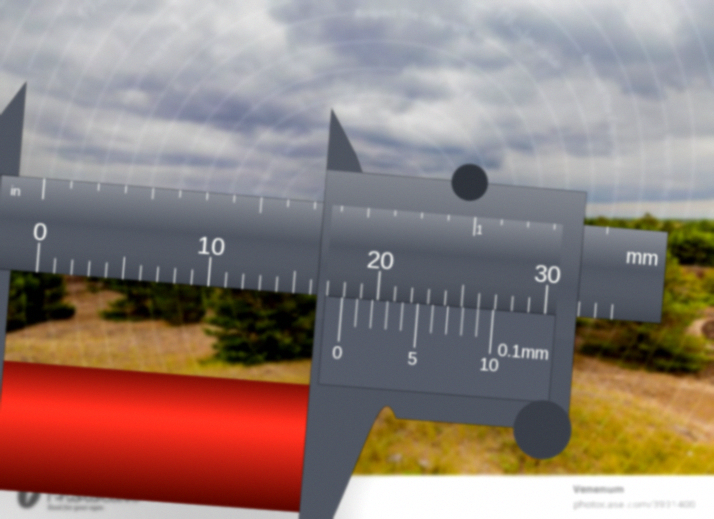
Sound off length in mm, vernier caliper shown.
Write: 17.9 mm
